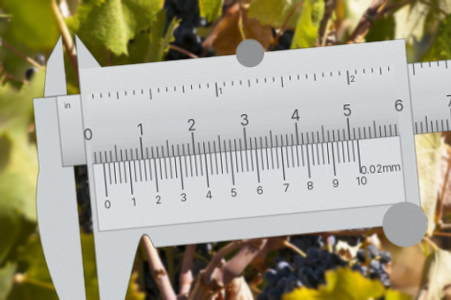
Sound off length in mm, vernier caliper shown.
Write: 2.5 mm
